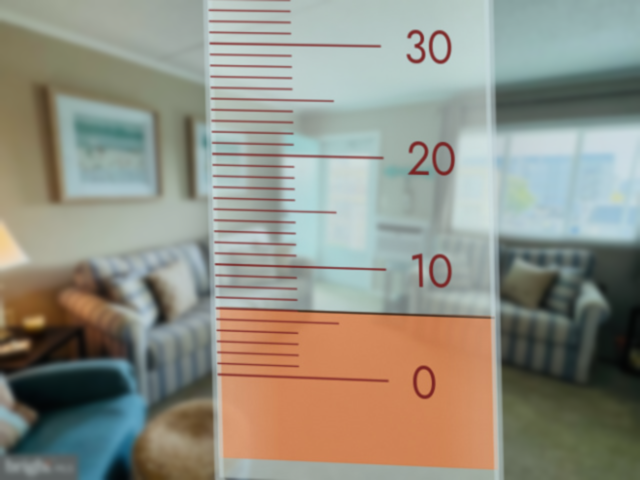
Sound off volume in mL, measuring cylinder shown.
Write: 6 mL
